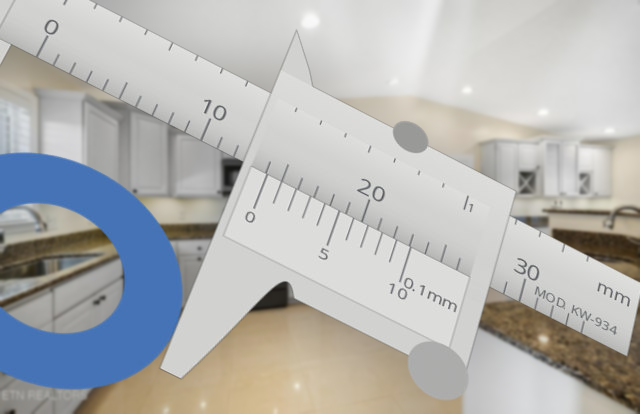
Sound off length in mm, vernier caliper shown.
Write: 14.1 mm
